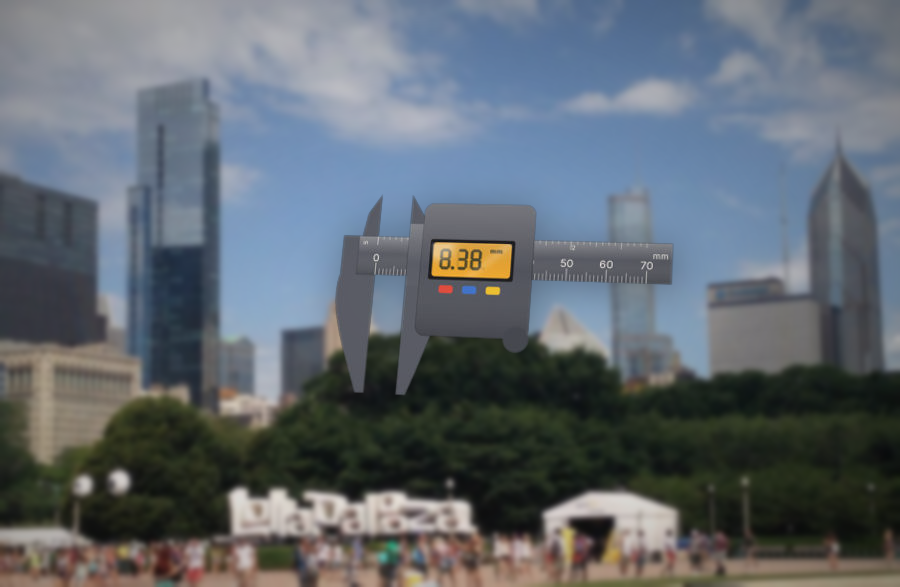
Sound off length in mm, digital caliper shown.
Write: 8.38 mm
